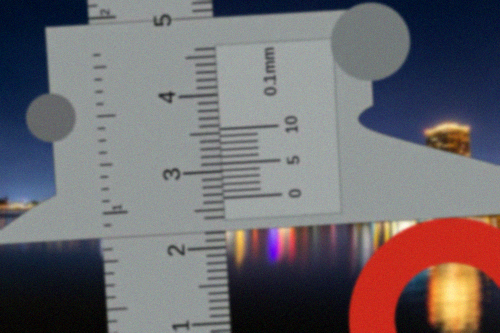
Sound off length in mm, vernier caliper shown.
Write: 26.5 mm
